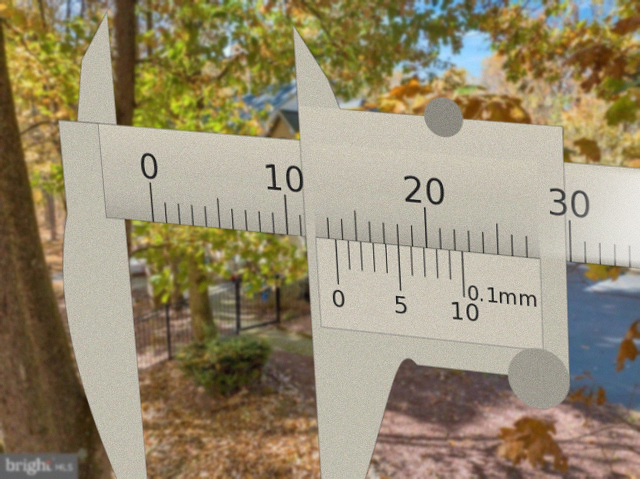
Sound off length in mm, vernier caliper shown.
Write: 13.5 mm
